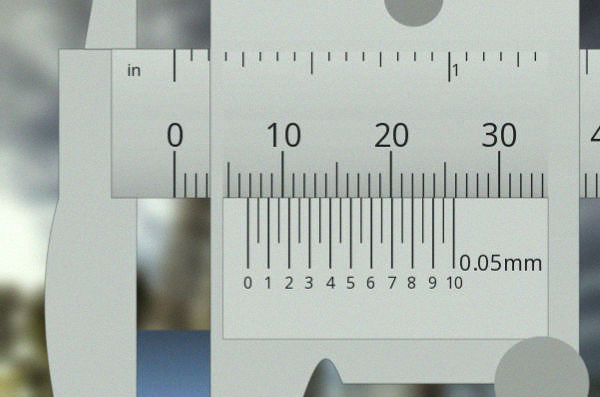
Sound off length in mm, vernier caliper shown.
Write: 6.8 mm
